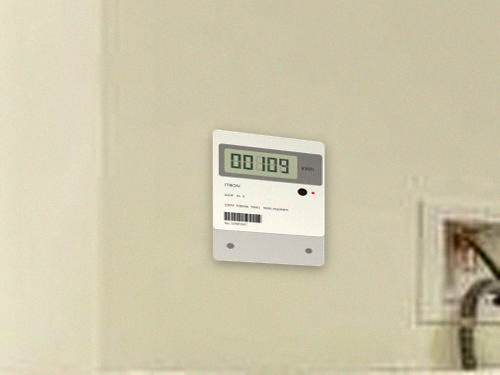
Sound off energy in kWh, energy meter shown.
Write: 109 kWh
